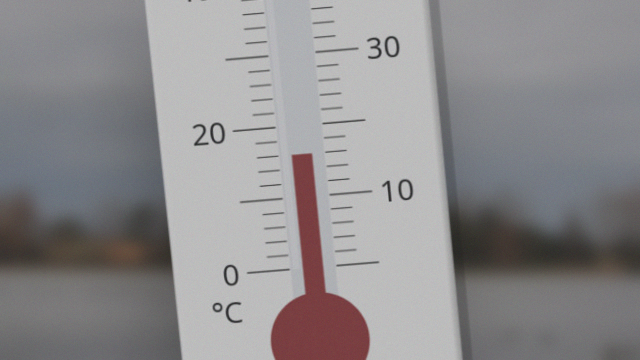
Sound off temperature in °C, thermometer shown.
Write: 16 °C
